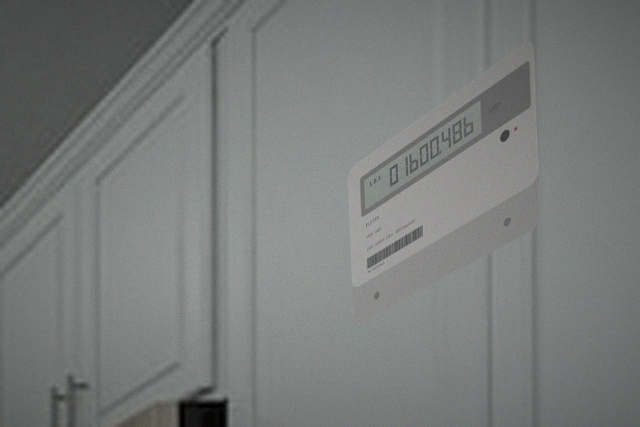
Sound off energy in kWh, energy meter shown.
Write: 1600.486 kWh
